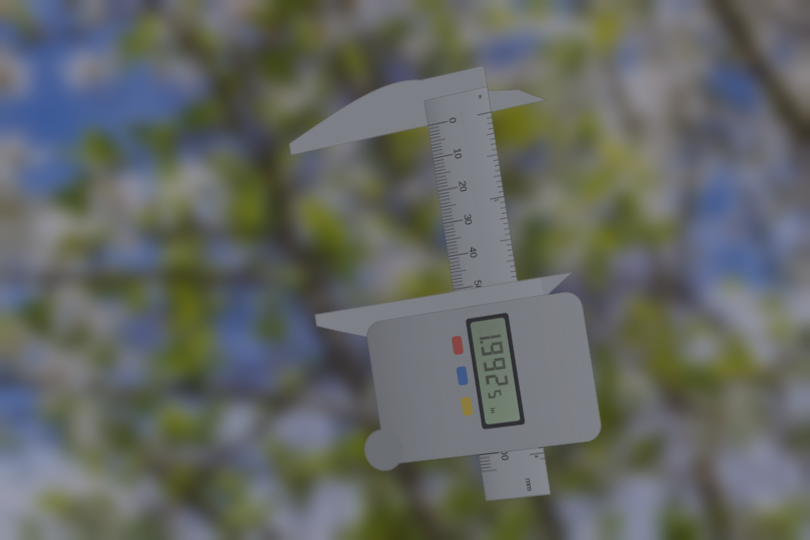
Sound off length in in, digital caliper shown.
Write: 1.9925 in
